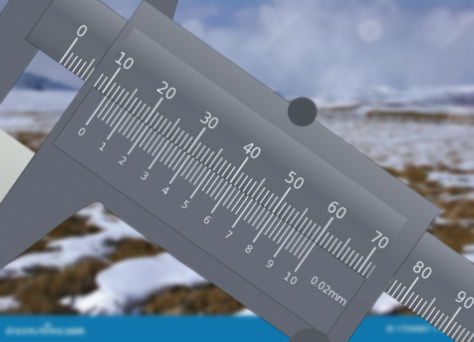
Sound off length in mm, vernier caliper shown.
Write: 11.0 mm
